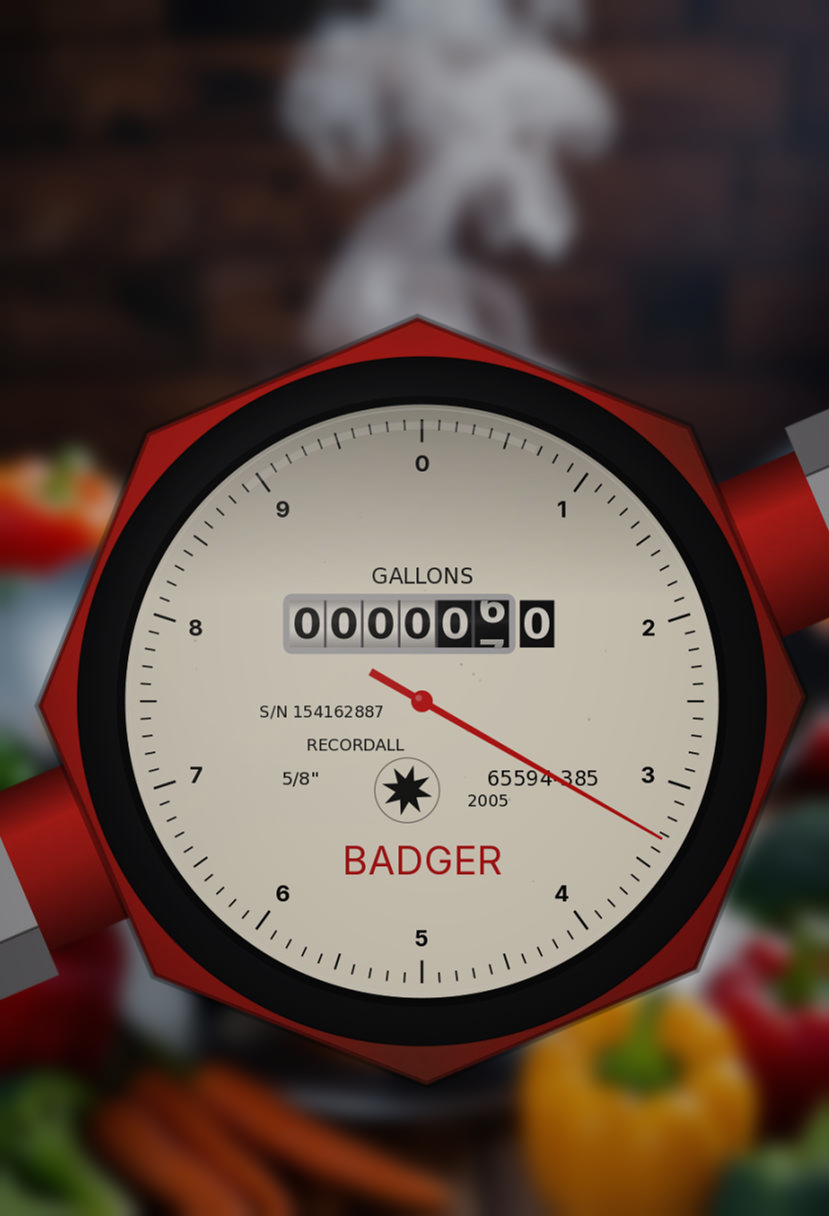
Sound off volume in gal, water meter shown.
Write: 63.3 gal
